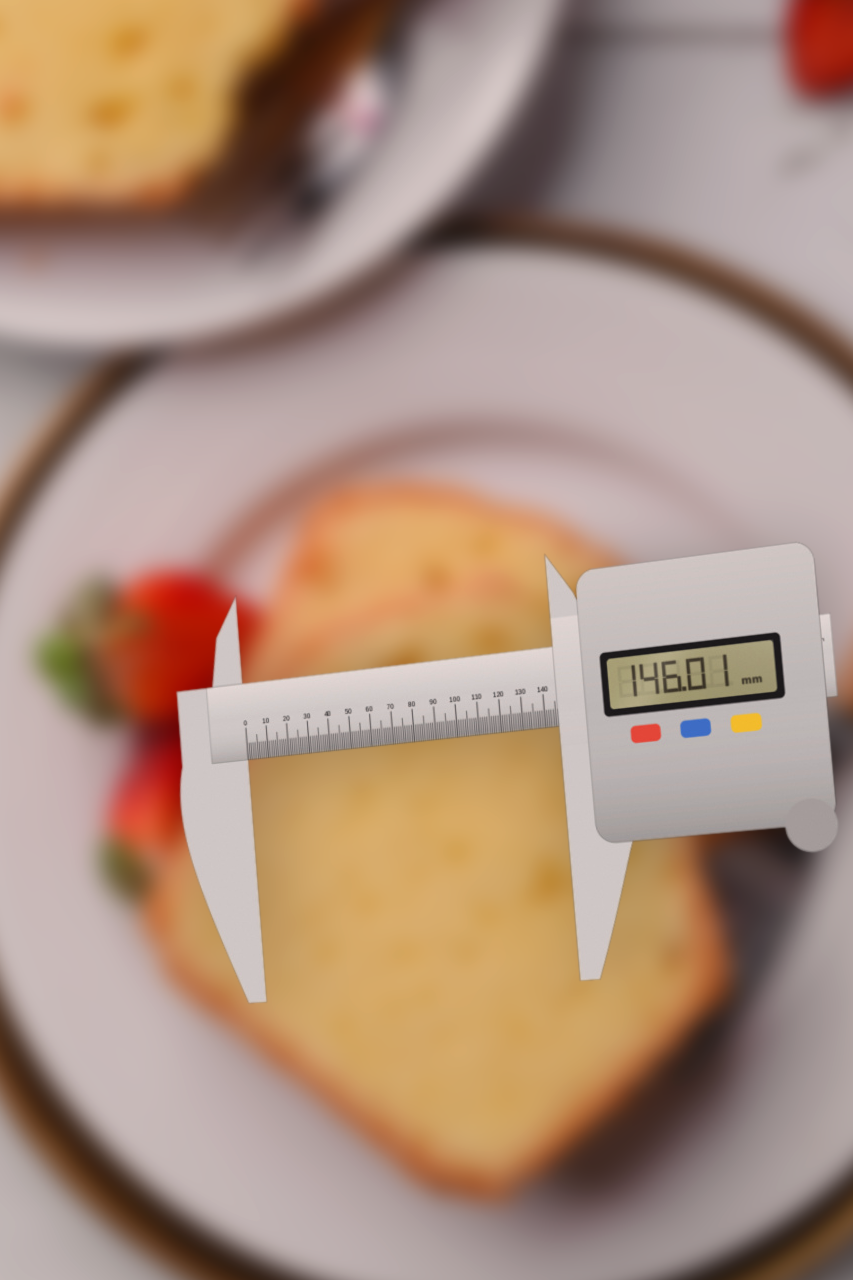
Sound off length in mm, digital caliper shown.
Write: 146.01 mm
